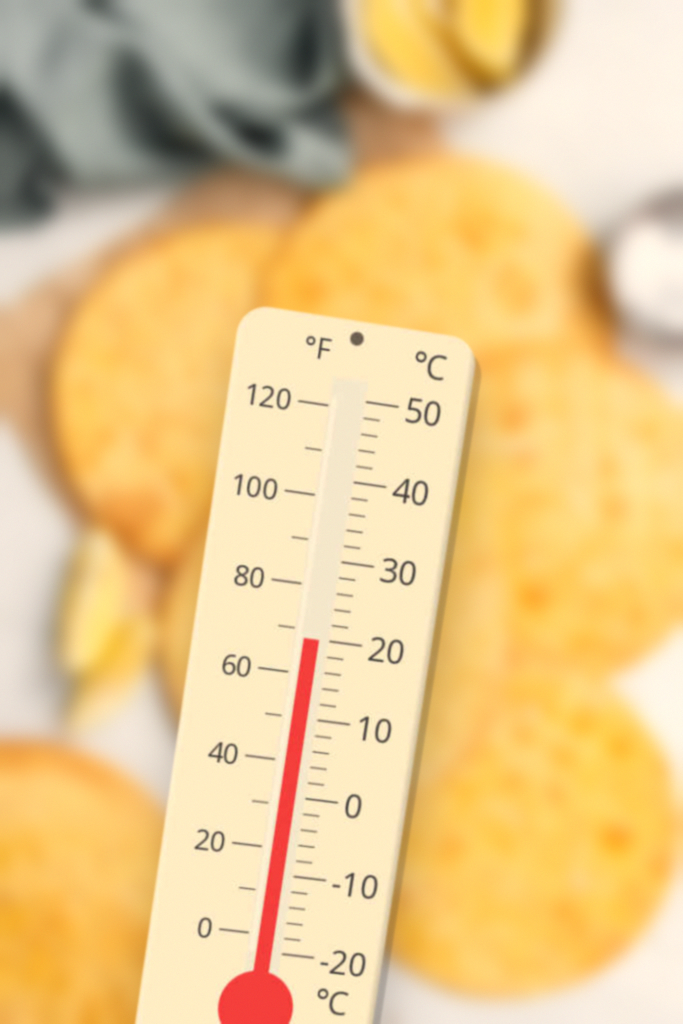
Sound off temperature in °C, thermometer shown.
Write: 20 °C
